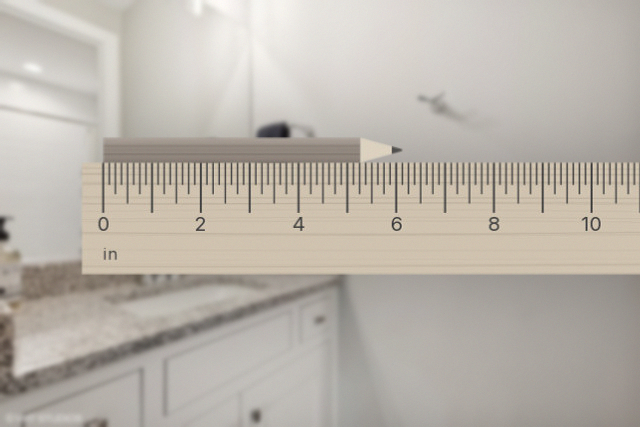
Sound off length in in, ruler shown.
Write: 6.125 in
